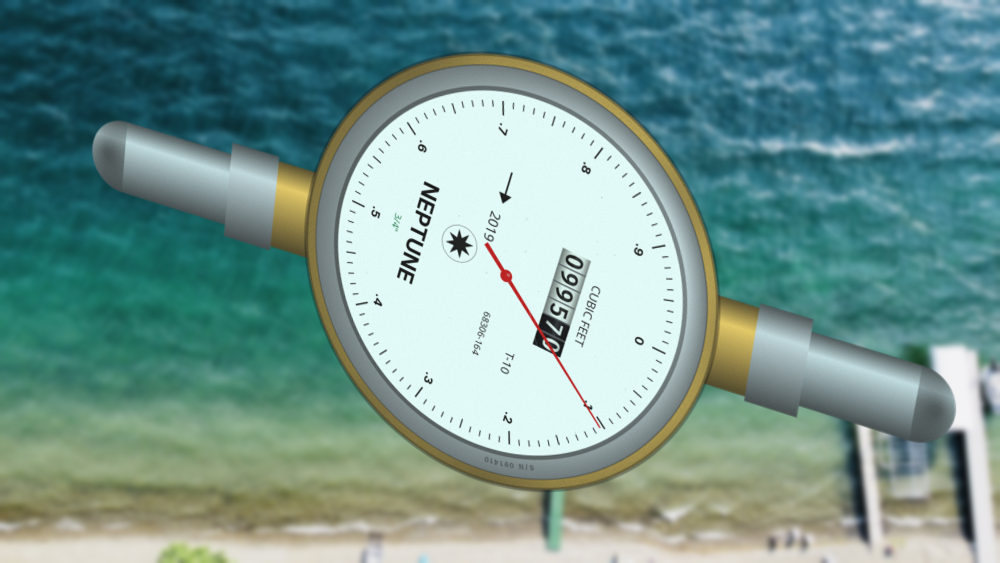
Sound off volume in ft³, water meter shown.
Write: 99570.10 ft³
